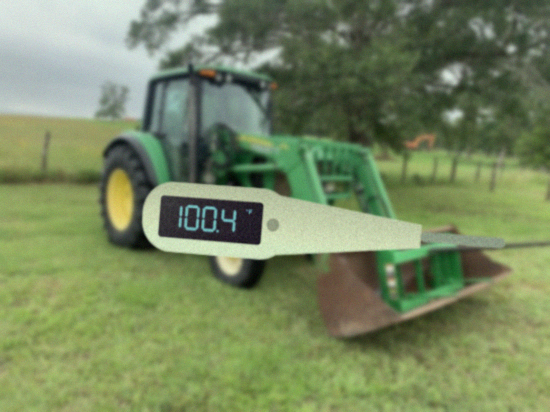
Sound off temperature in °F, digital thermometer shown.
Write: 100.4 °F
